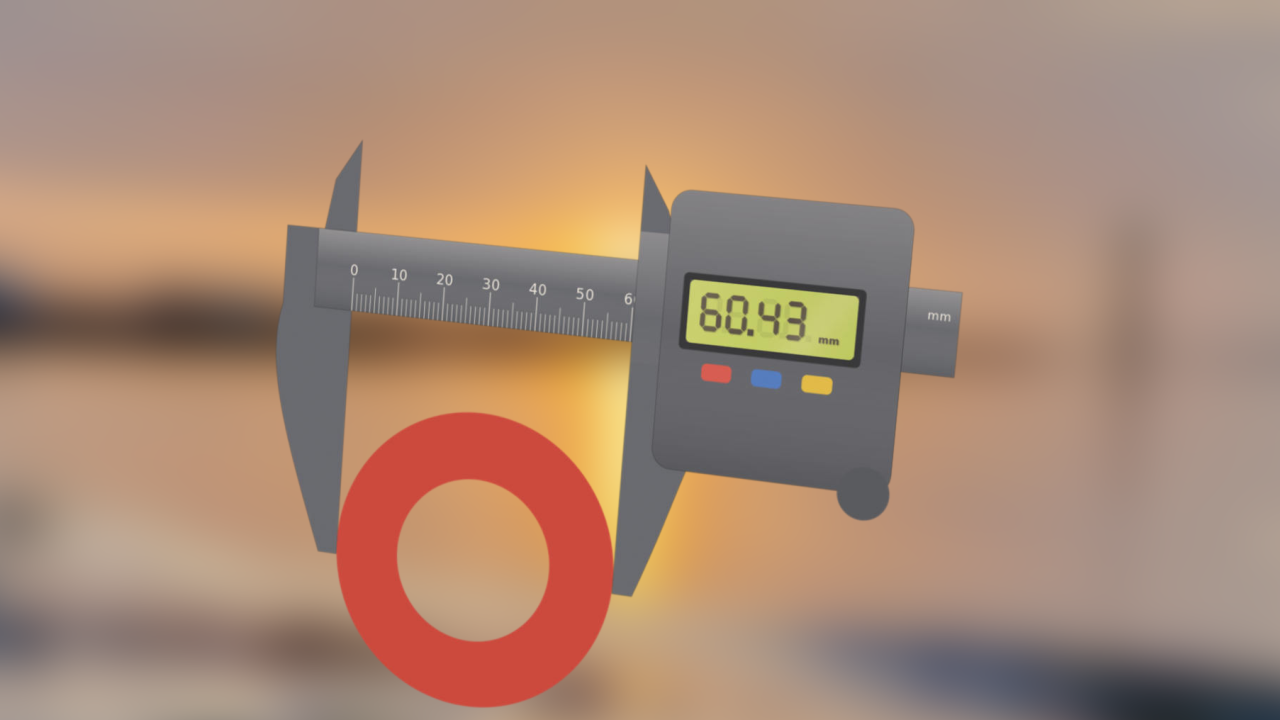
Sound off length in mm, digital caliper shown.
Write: 60.43 mm
